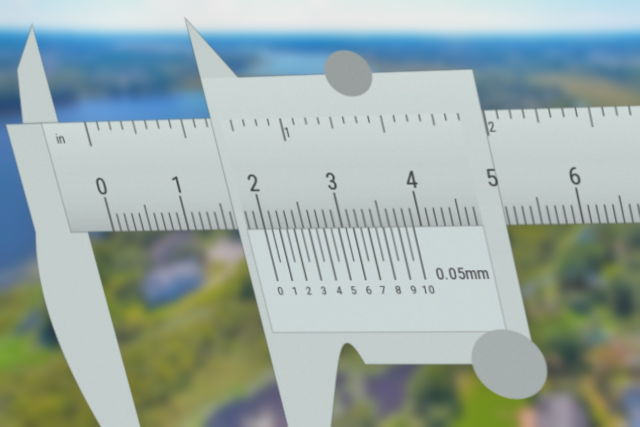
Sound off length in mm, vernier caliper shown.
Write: 20.0 mm
